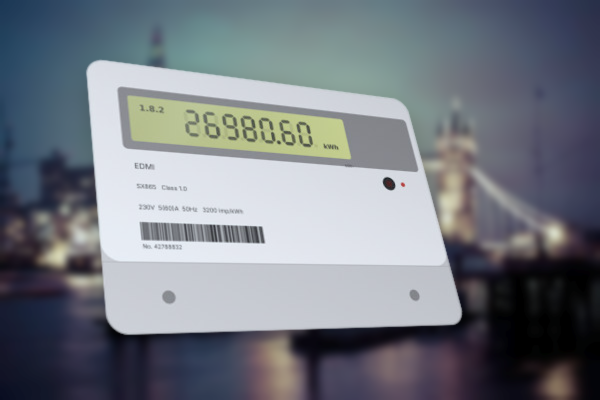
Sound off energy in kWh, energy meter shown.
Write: 26980.60 kWh
